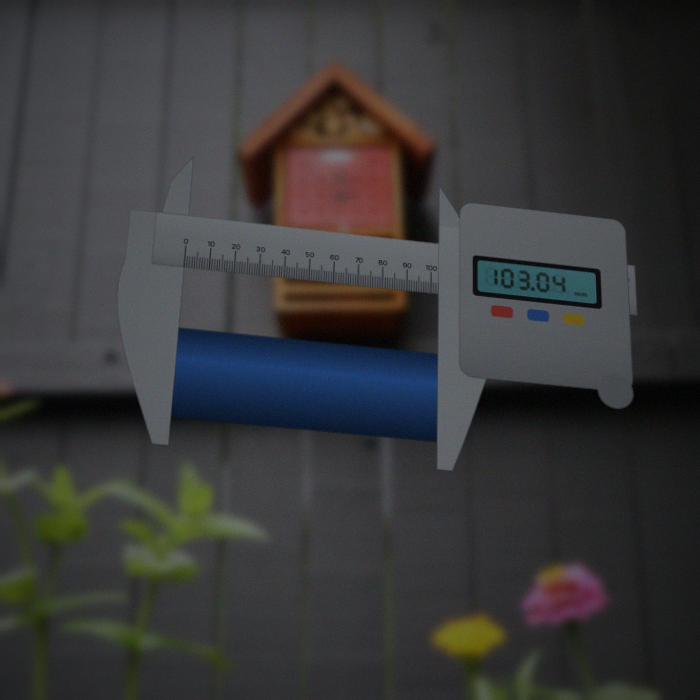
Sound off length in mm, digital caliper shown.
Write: 103.04 mm
